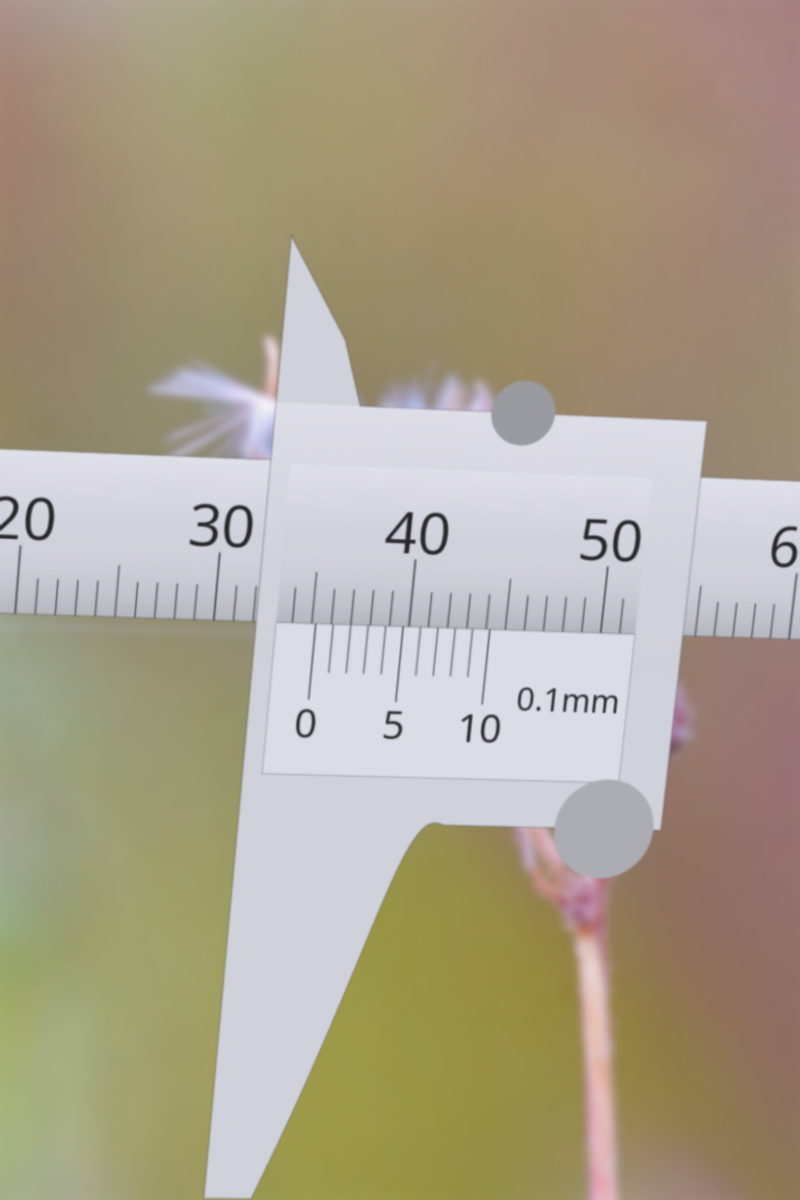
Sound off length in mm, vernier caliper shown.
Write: 35.2 mm
